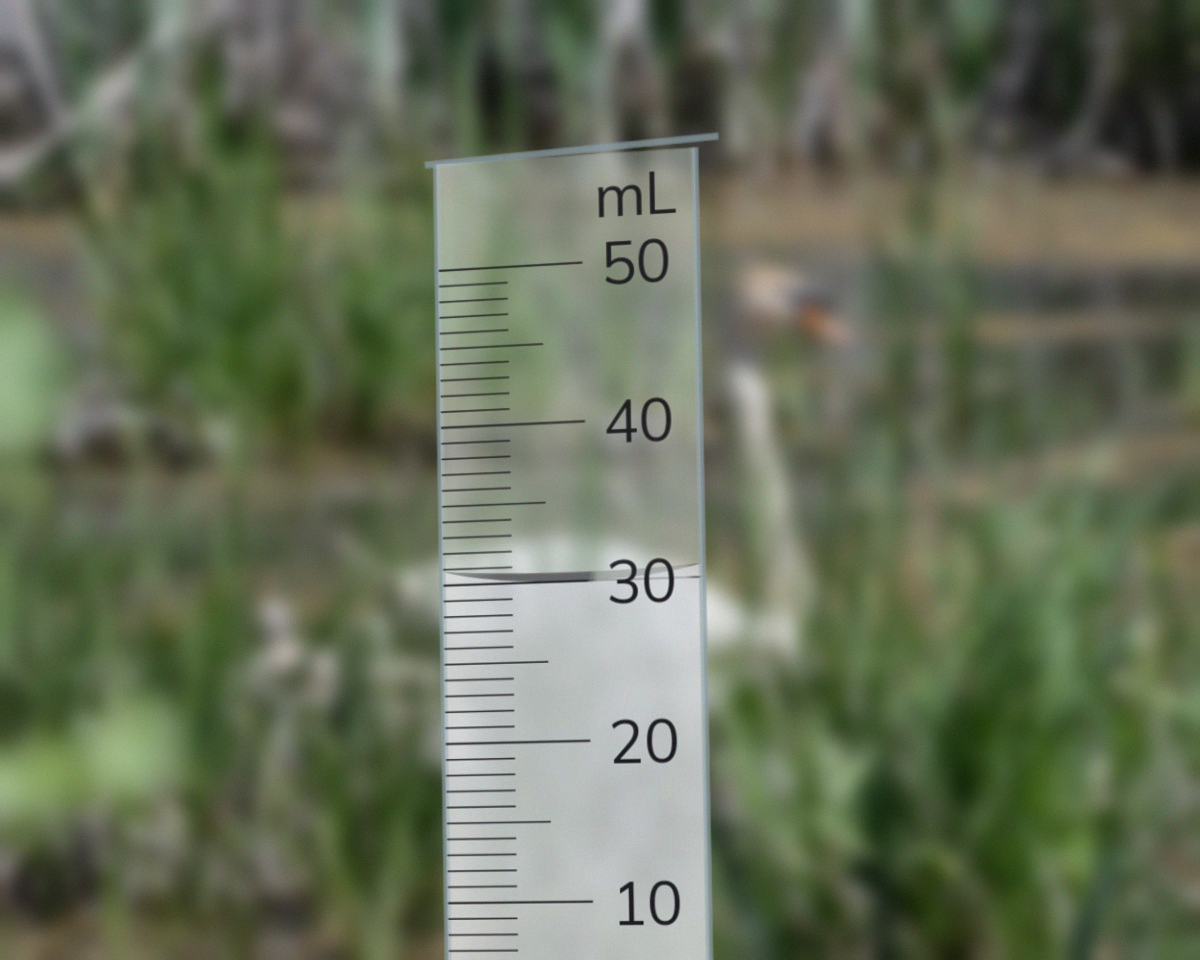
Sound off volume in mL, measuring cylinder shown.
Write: 30 mL
